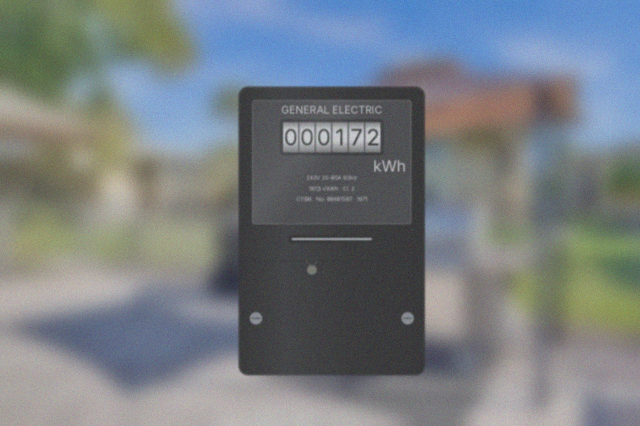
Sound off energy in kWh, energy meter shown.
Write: 172 kWh
